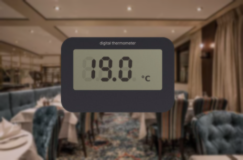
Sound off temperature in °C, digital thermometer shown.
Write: 19.0 °C
